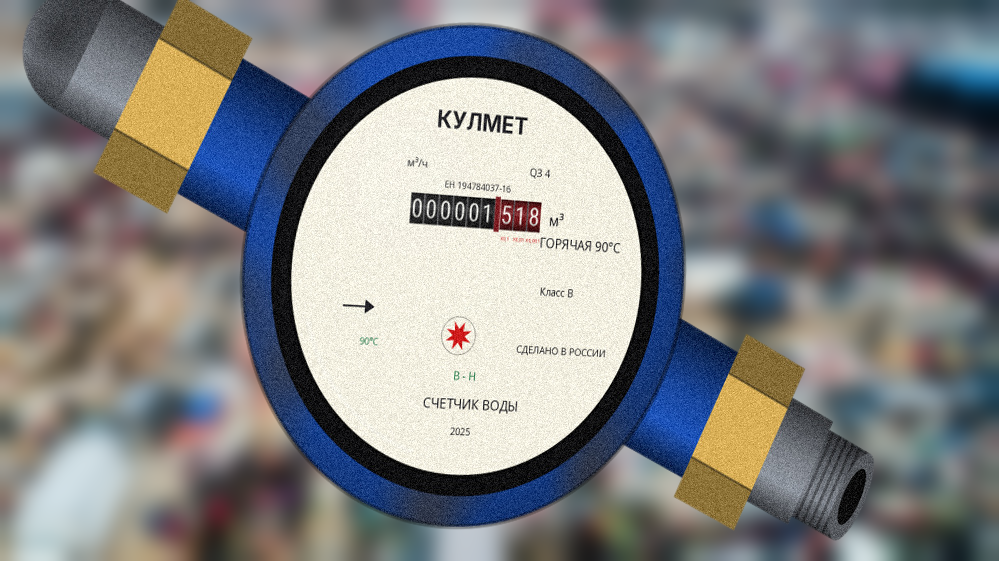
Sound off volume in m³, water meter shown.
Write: 1.518 m³
